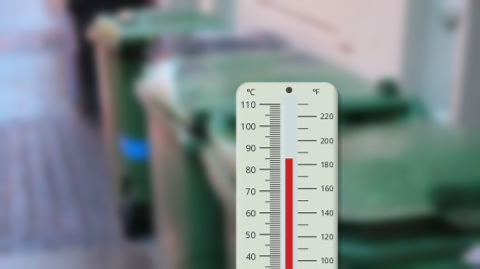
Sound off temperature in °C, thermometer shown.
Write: 85 °C
